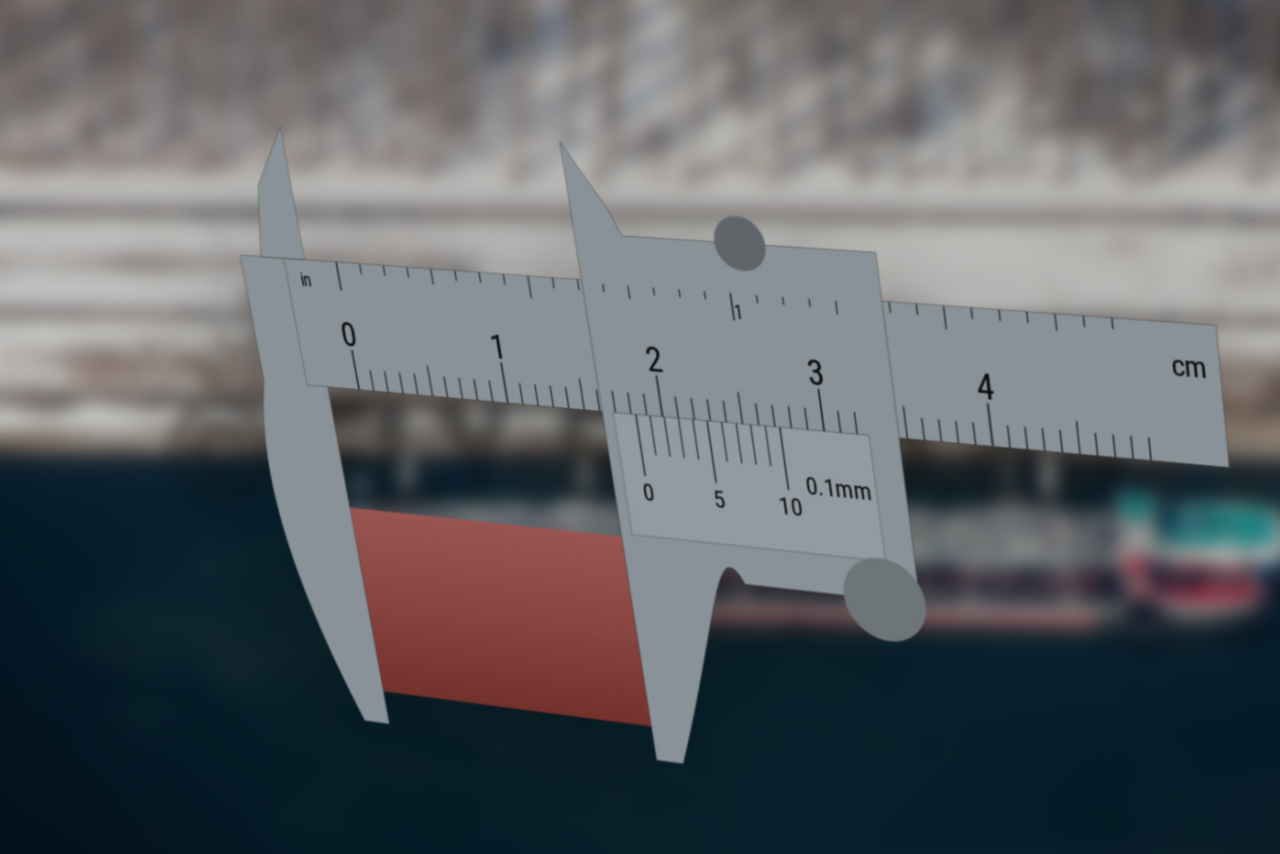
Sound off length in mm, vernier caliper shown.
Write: 18.3 mm
